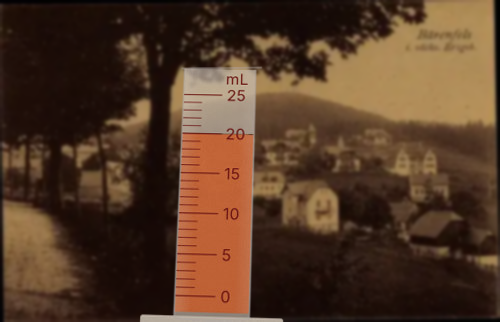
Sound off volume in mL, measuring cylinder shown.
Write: 20 mL
